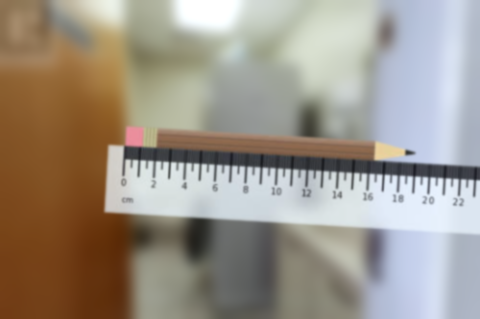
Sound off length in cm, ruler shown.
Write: 19 cm
